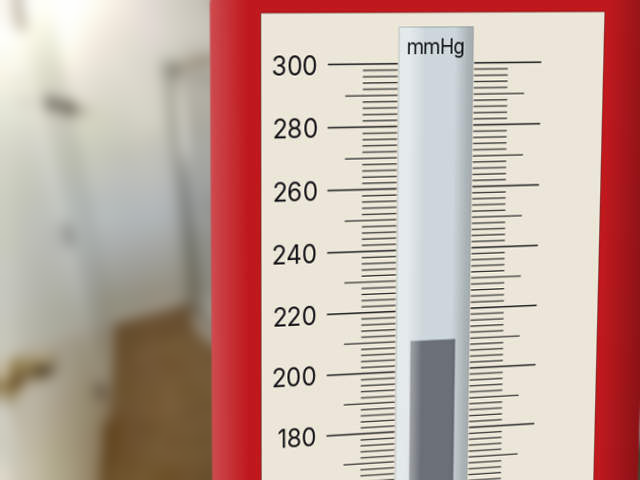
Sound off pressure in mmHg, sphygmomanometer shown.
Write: 210 mmHg
